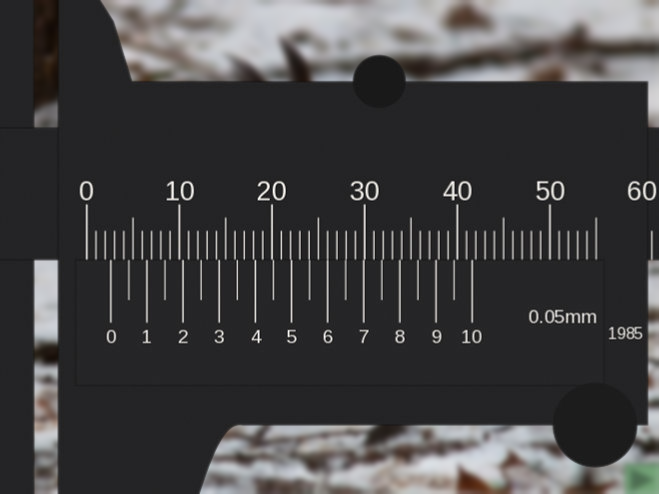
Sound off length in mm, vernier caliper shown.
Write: 2.6 mm
